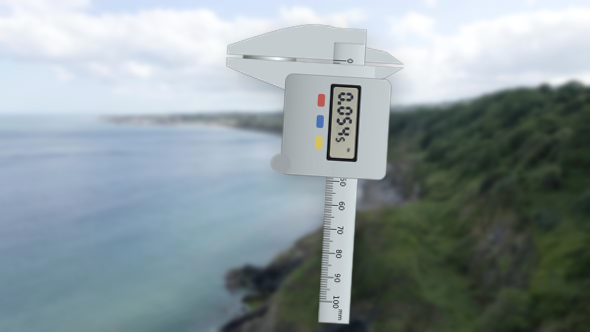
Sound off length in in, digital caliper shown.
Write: 0.0545 in
